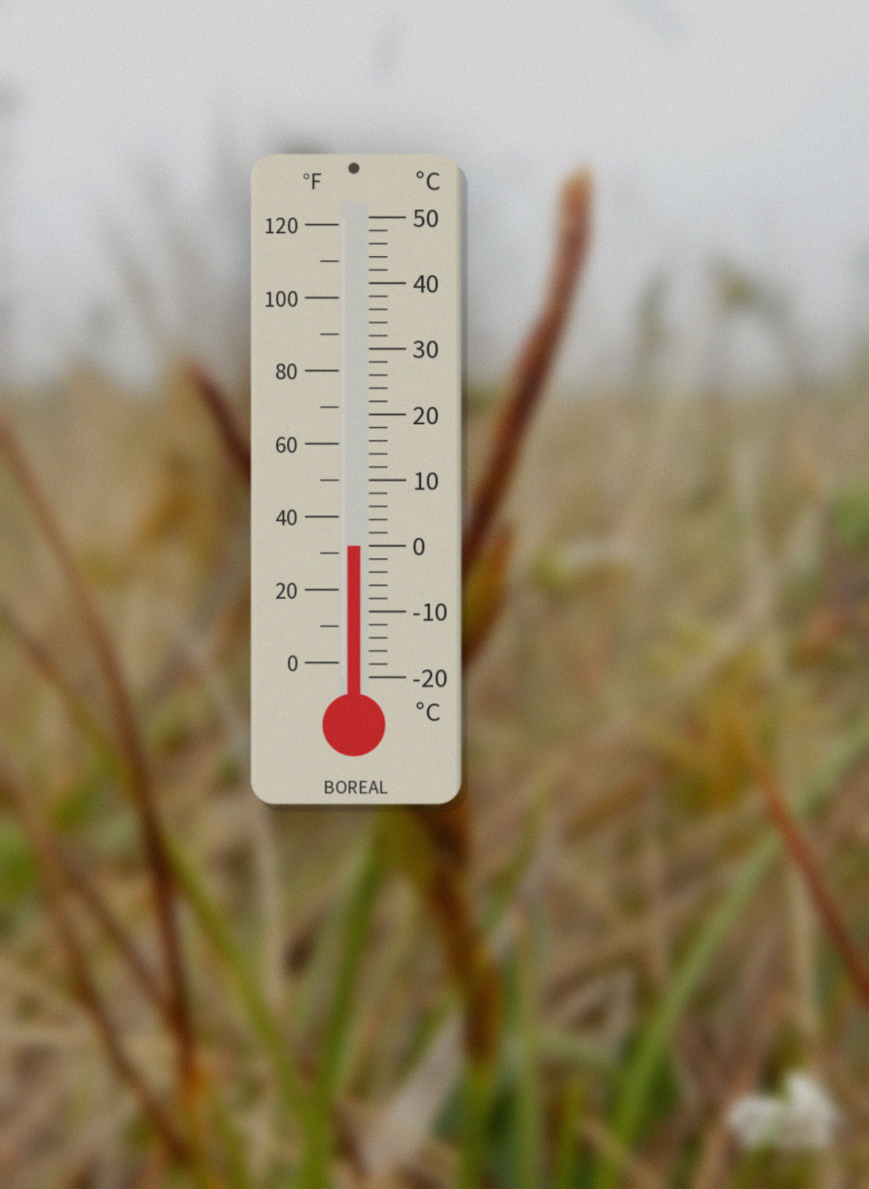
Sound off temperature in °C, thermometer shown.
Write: 0 °C
